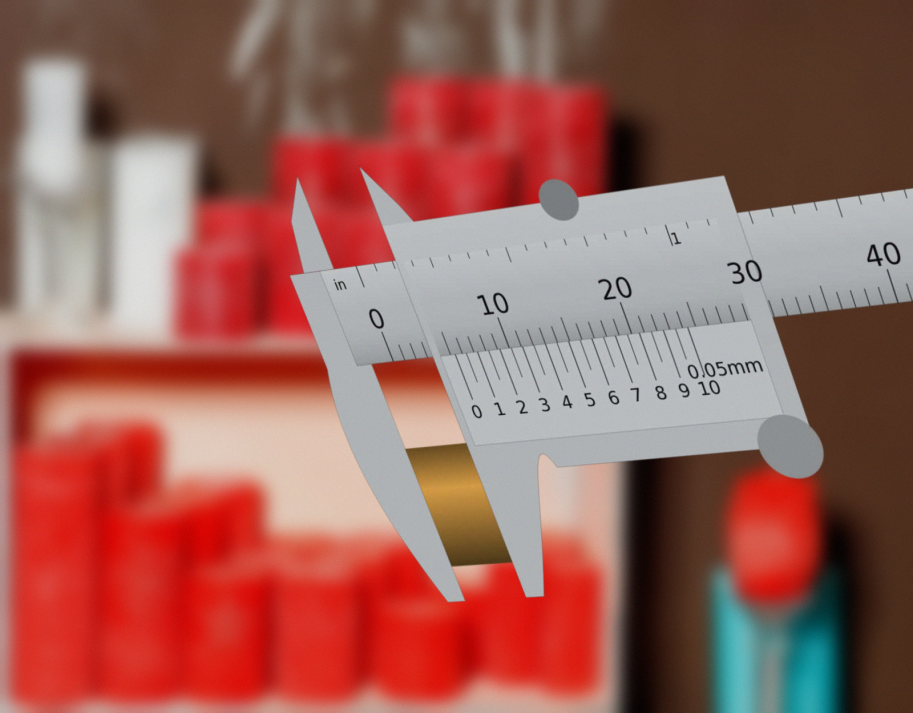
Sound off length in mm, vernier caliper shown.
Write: 5.4 mm
